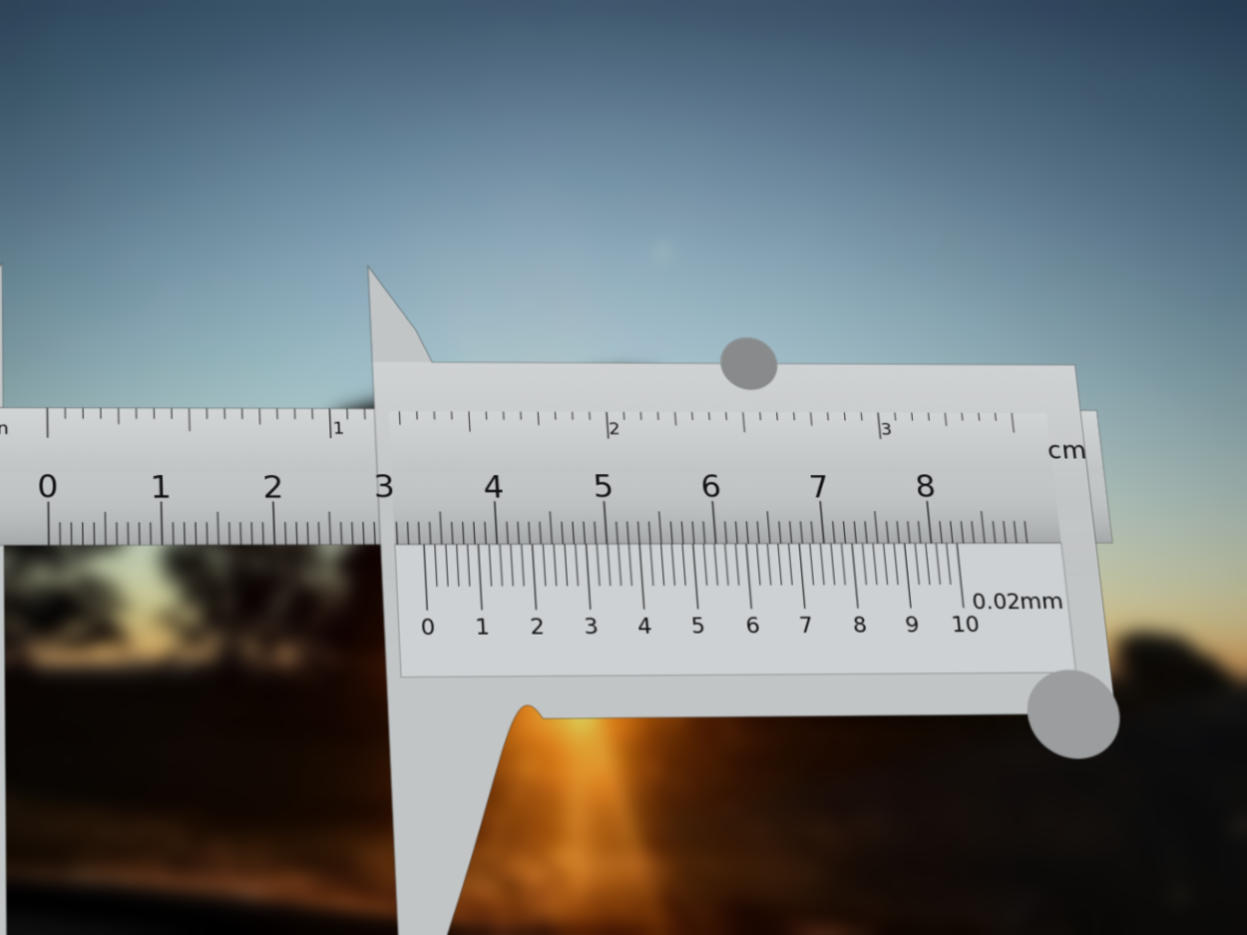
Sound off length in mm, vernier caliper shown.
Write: 33.4 mm
